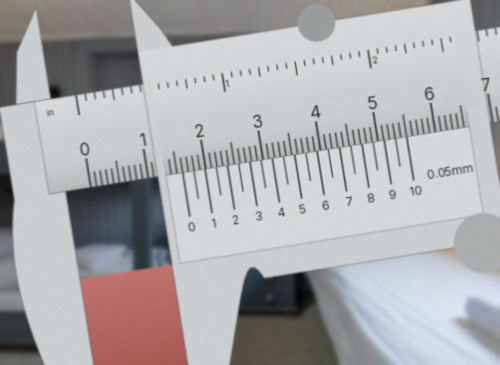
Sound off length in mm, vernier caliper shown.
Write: 16.0 mm
